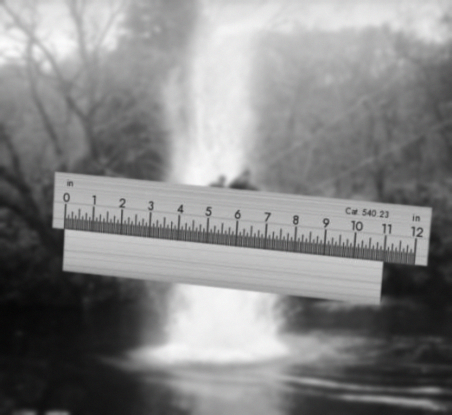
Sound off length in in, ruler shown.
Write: 11 in
